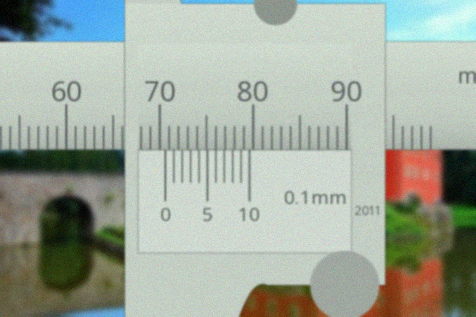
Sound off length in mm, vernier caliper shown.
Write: 70.6 mm
